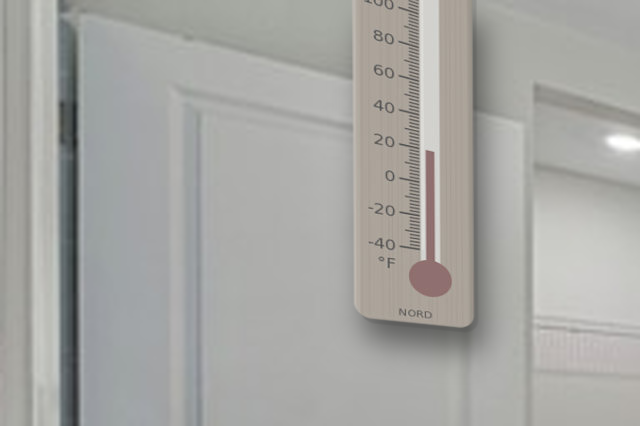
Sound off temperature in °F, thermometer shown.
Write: 20 °F
